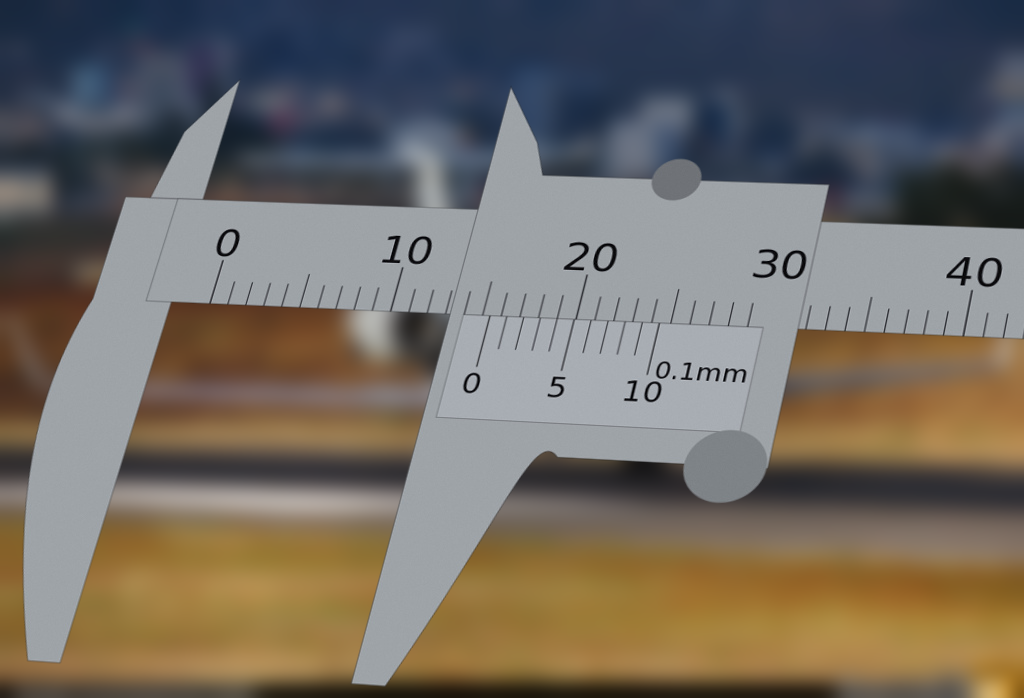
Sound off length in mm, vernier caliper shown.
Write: 15.4 mm
